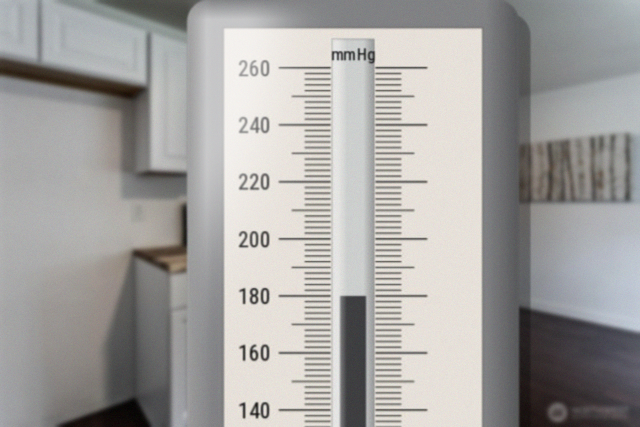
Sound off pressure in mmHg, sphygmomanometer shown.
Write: 180 mmHg
